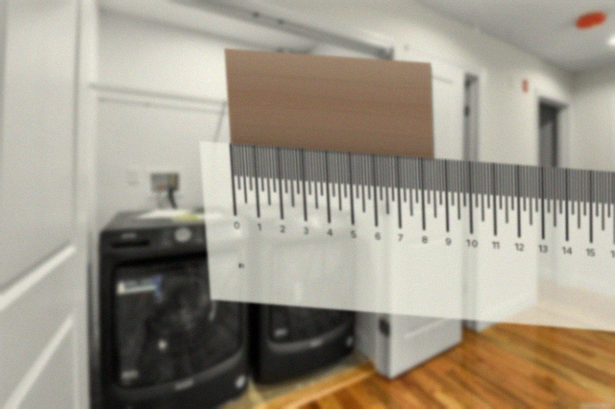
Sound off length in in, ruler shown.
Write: 8.5 in
